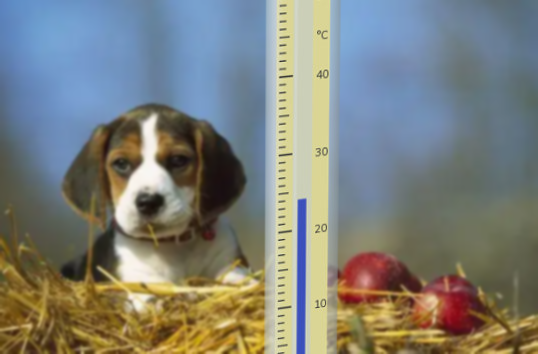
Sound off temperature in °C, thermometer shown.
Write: 24 °C
